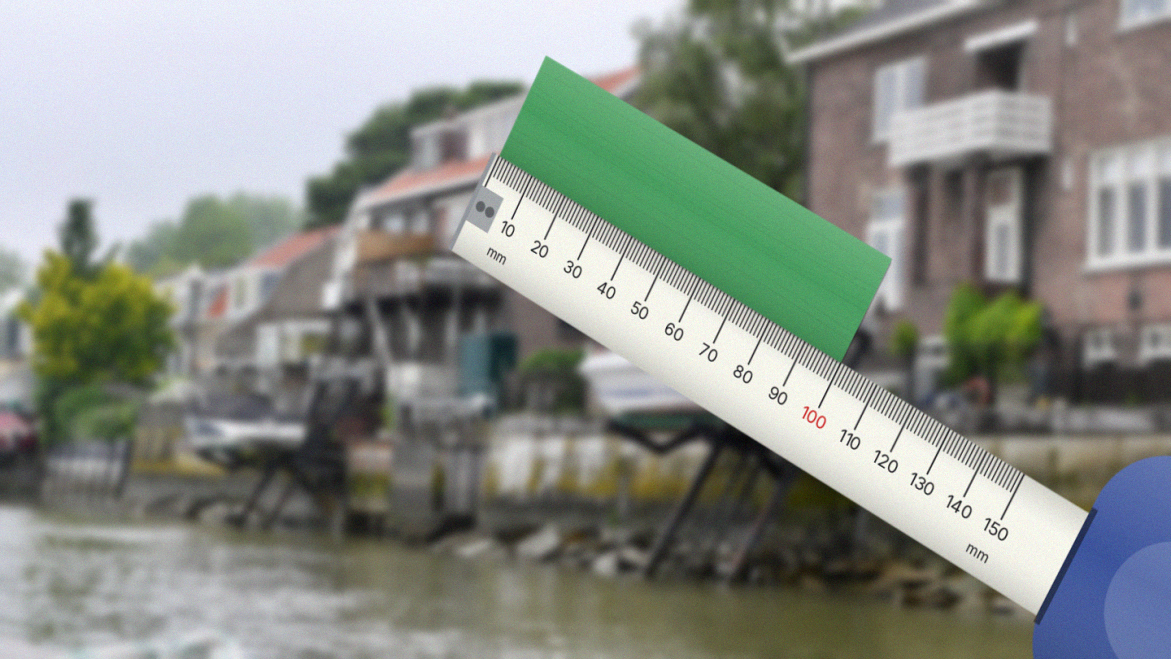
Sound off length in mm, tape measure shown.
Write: 100 mm
